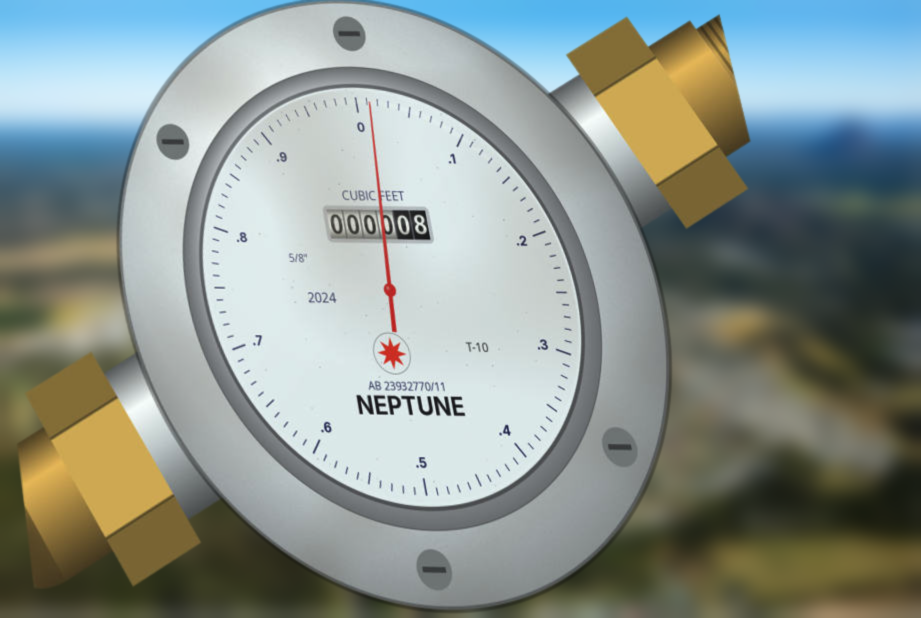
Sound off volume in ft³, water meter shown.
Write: 8.01 ft³
